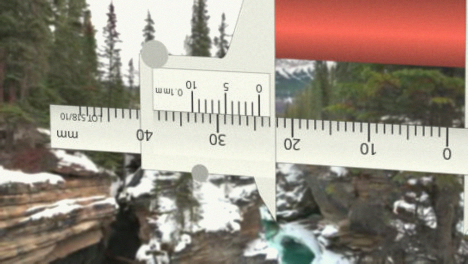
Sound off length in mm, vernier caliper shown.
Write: 24.4 mm
